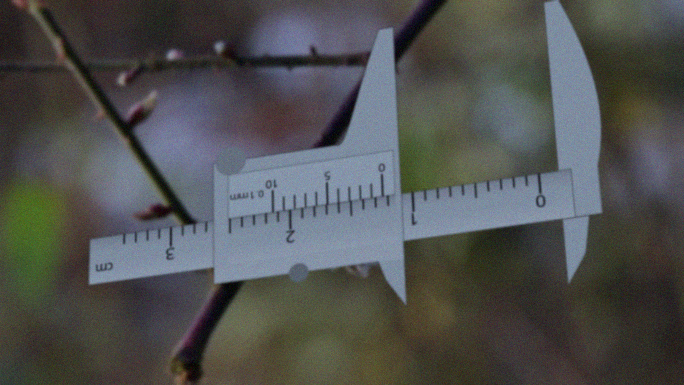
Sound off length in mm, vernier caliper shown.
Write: 12.4 mm
